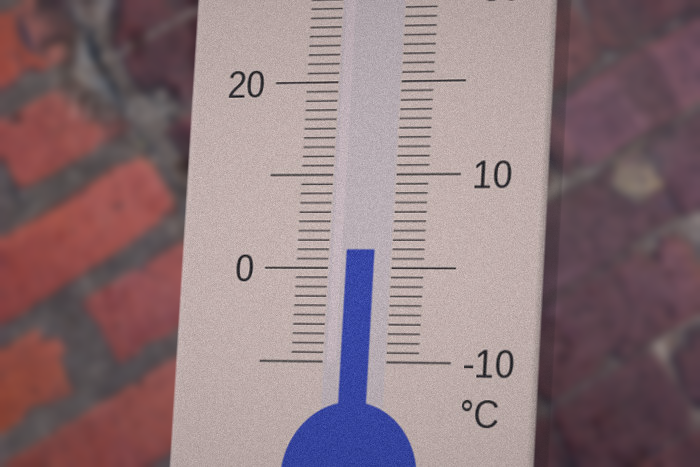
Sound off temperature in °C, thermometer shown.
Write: 2 °C
